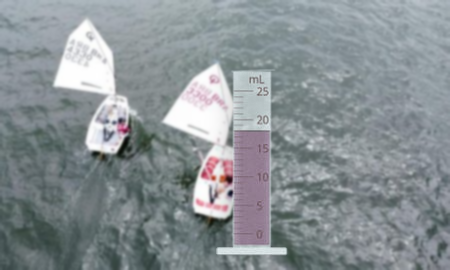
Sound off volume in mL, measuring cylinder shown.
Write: 18 mL
